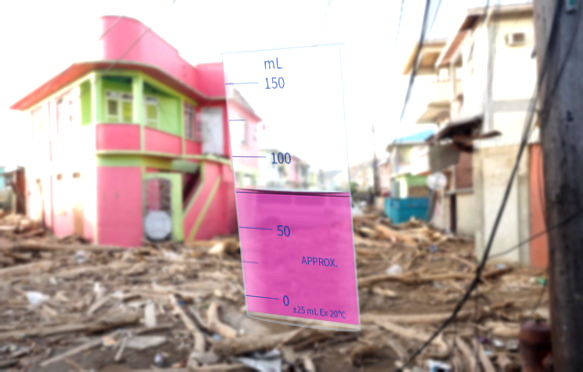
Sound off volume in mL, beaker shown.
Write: 75 mL
